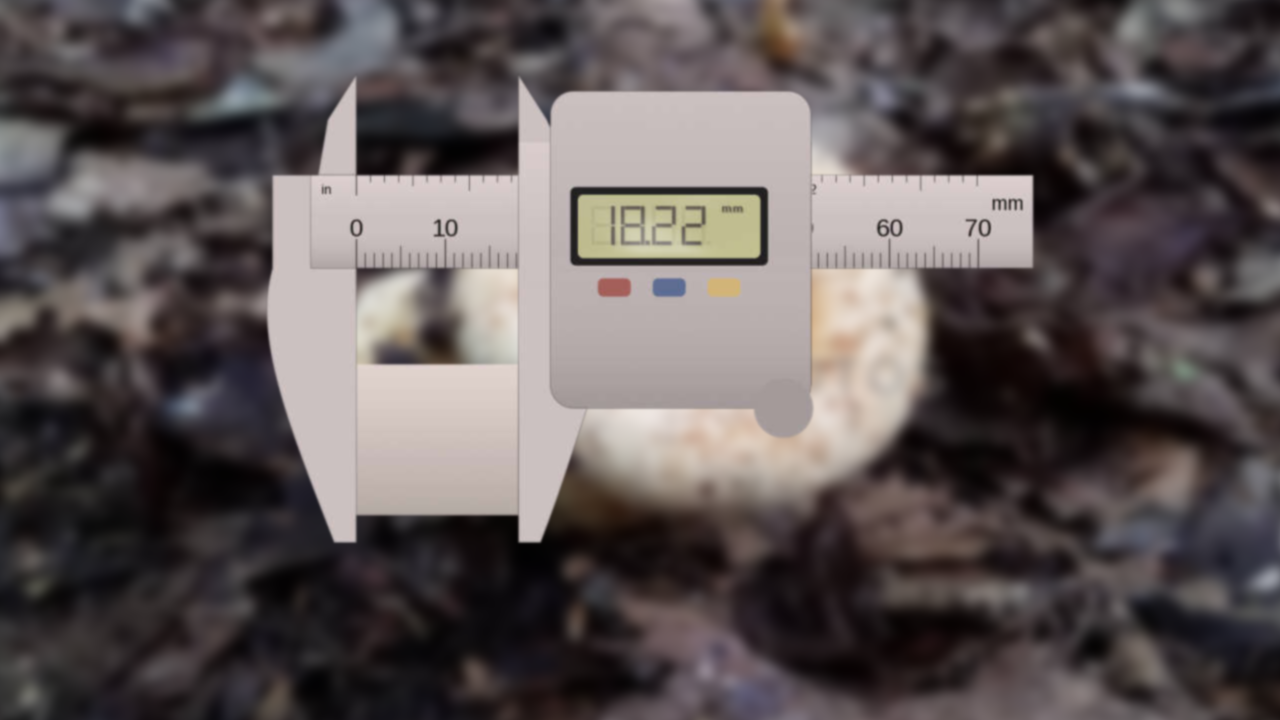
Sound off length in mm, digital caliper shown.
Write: 18.22 mm
